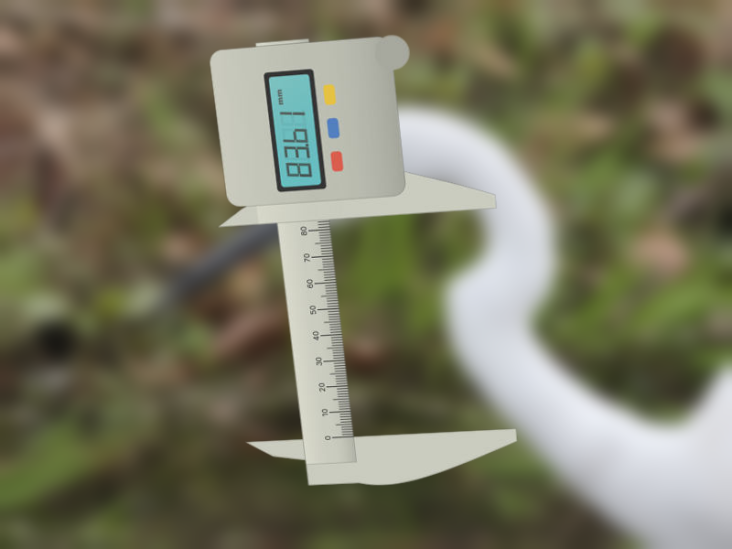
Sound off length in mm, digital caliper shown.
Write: 83.61 mm
